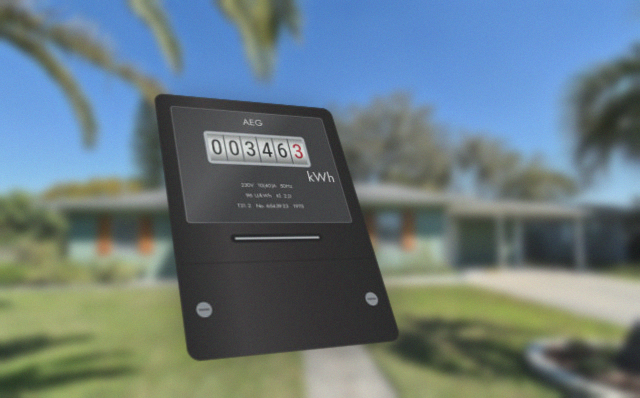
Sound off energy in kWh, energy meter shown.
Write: 346.3 kWh
